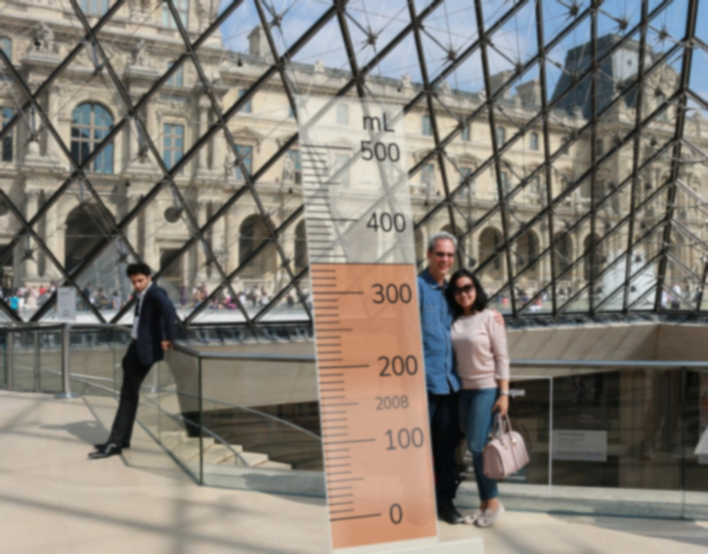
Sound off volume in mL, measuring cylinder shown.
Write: 340 mL
